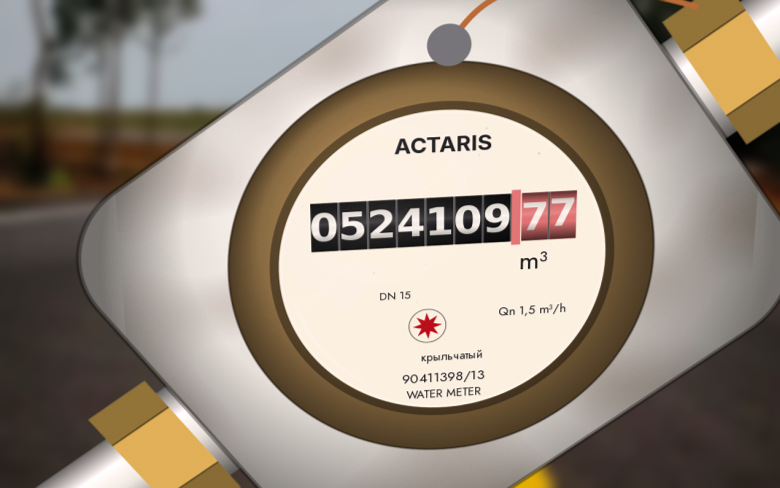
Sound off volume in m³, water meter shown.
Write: 524109.77 m³
